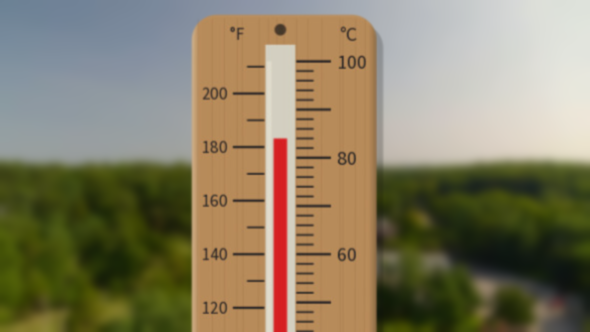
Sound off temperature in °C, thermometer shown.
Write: 84 °C
